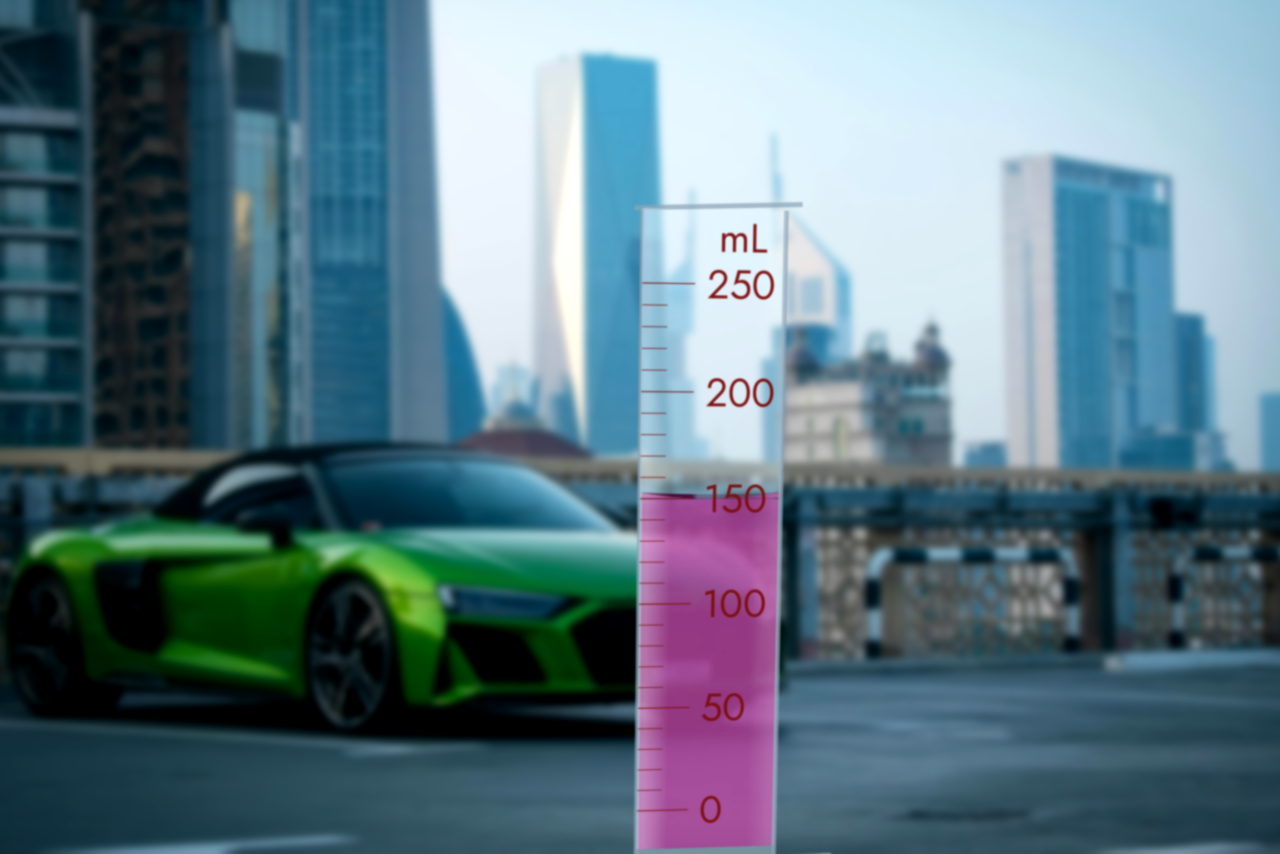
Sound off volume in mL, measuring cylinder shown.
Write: 150 mL
